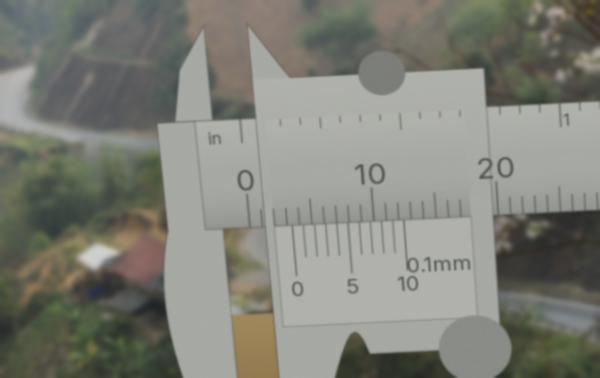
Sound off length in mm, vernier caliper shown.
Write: 3.4 mm
